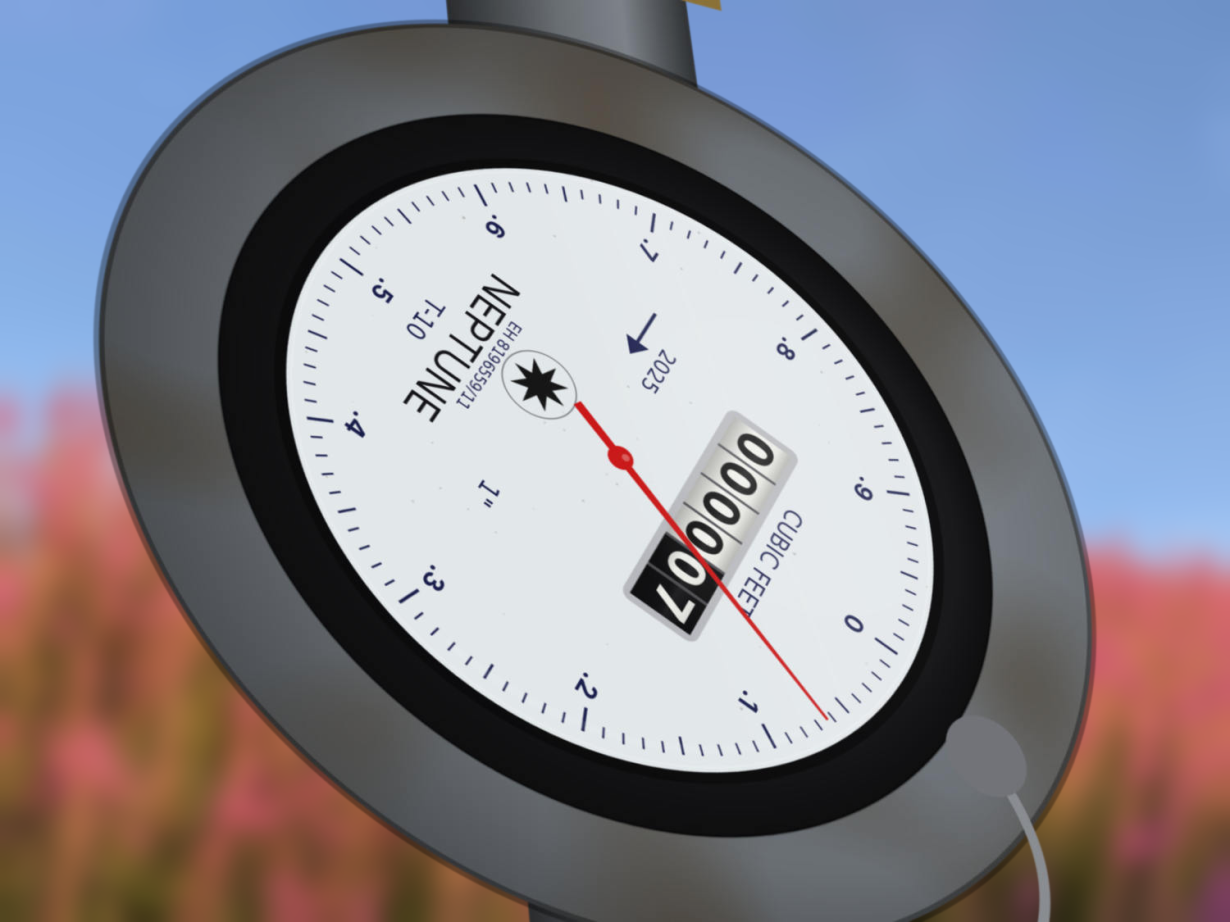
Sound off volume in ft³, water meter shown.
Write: 7.06 ft³
